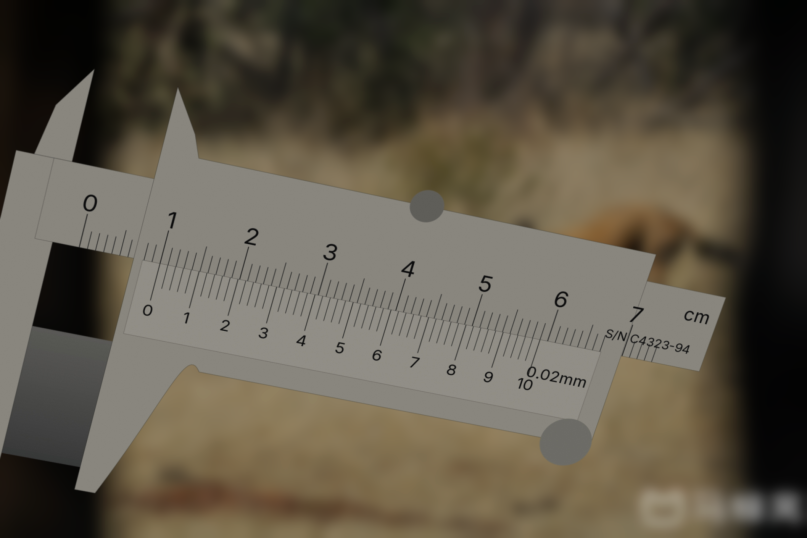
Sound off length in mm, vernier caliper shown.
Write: 10.0 mm
